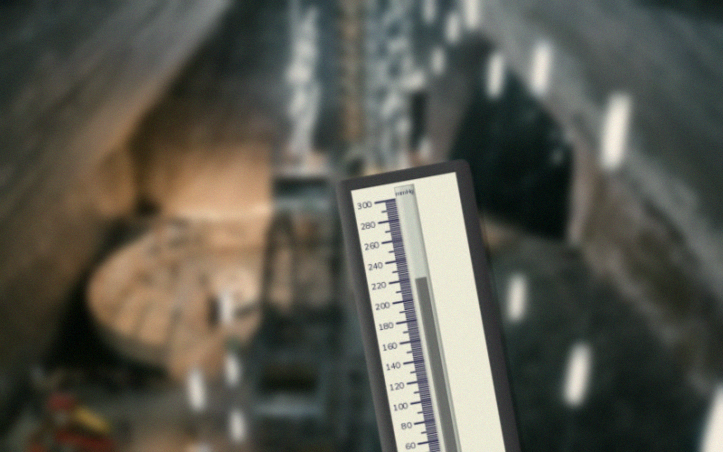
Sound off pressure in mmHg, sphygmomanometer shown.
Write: 220 mmHg
